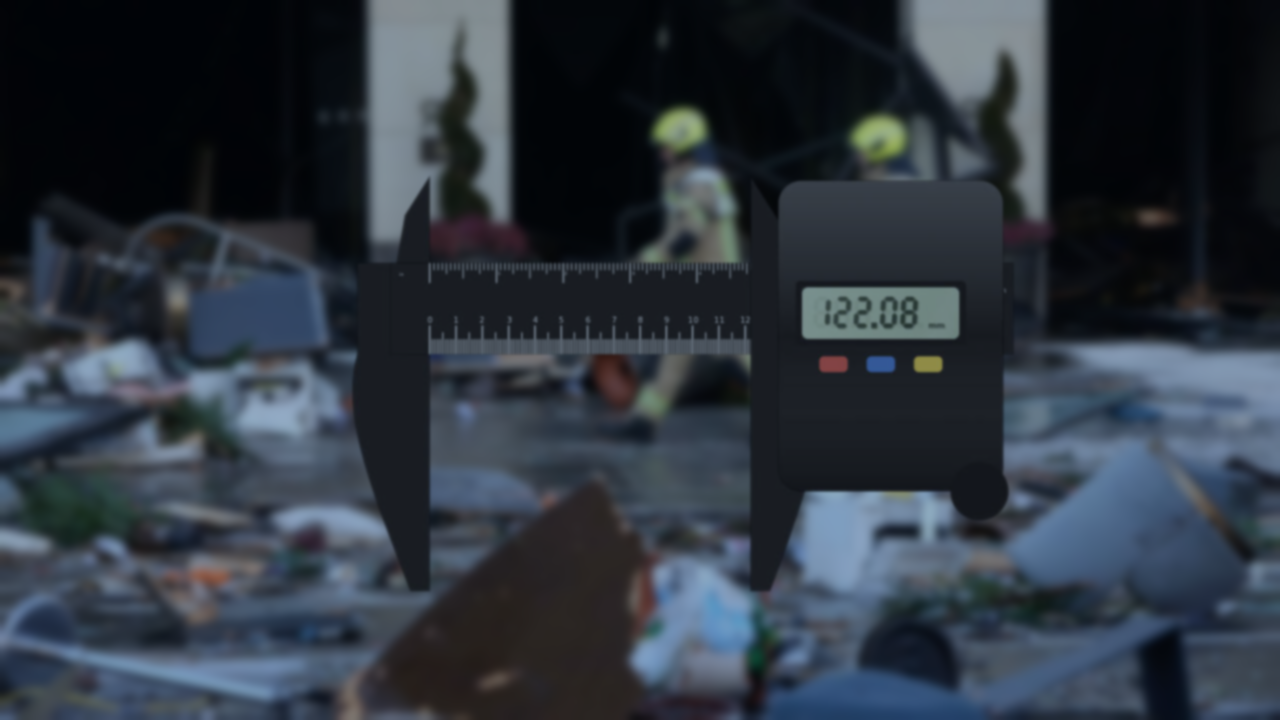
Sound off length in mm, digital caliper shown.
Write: 122.08 mm
